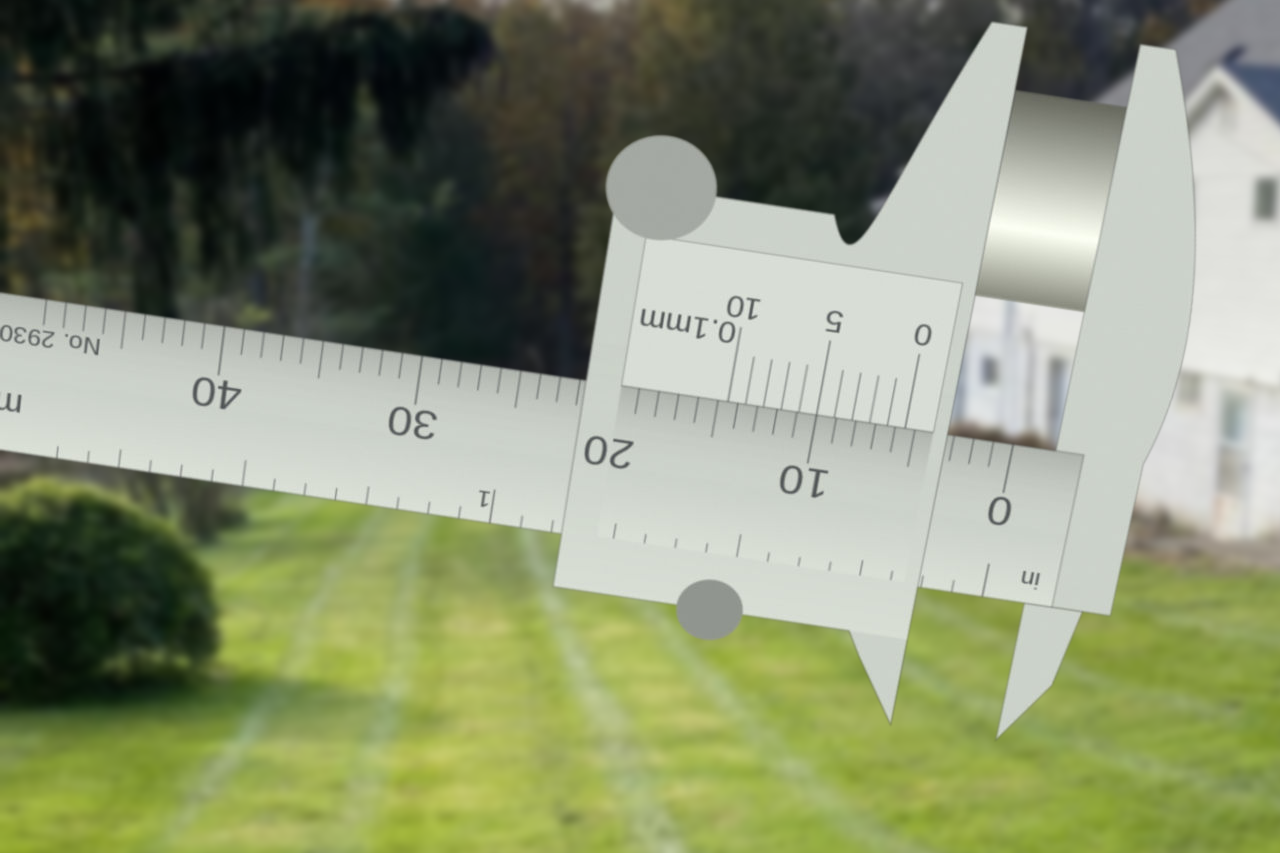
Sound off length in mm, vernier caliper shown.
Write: 5.5 mm
